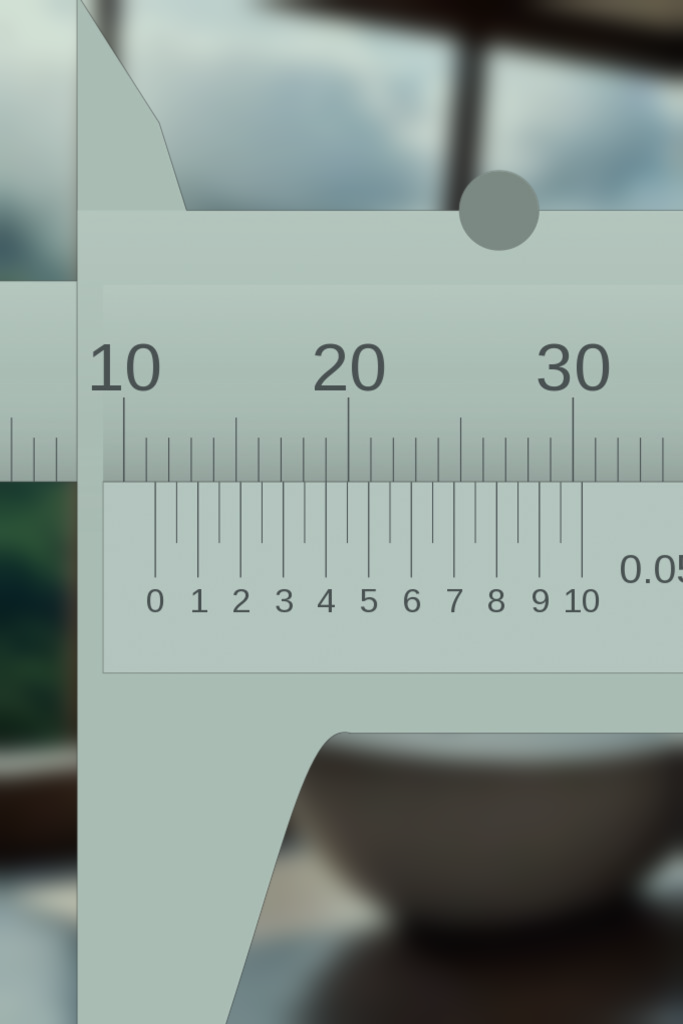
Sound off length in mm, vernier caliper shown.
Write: 11.4 mm
